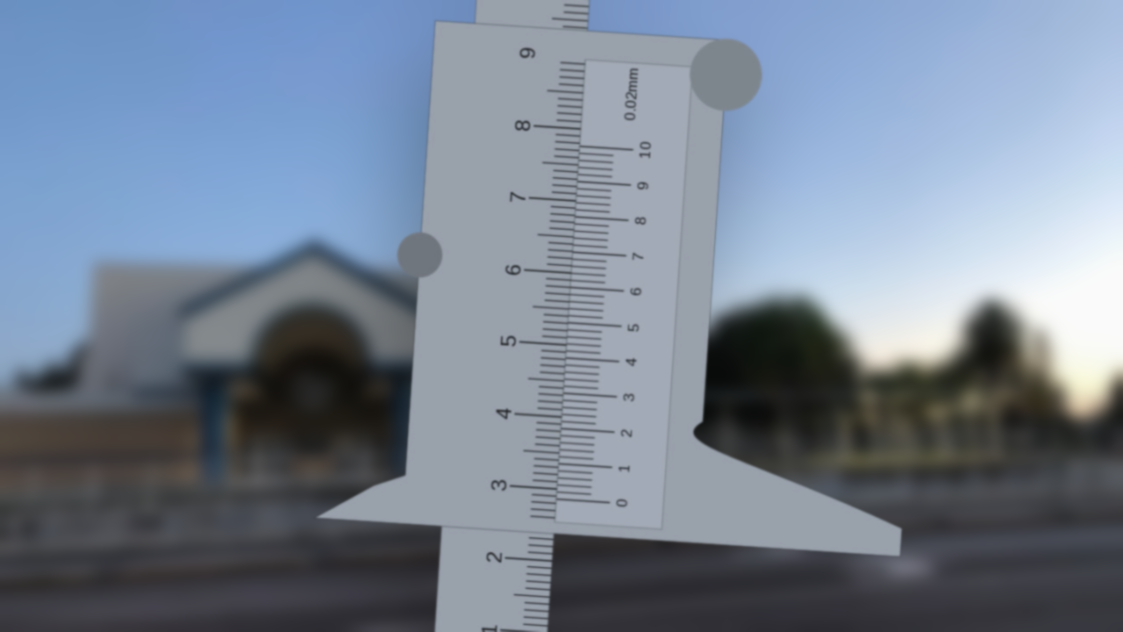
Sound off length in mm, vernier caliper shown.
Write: 28.6 mm
